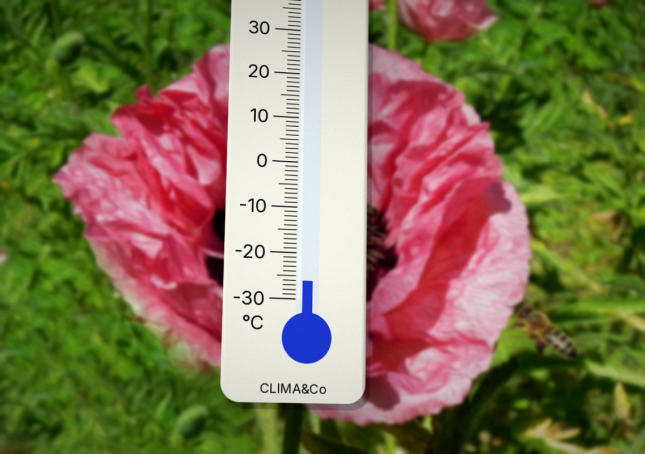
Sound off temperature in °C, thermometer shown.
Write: -26 °C
